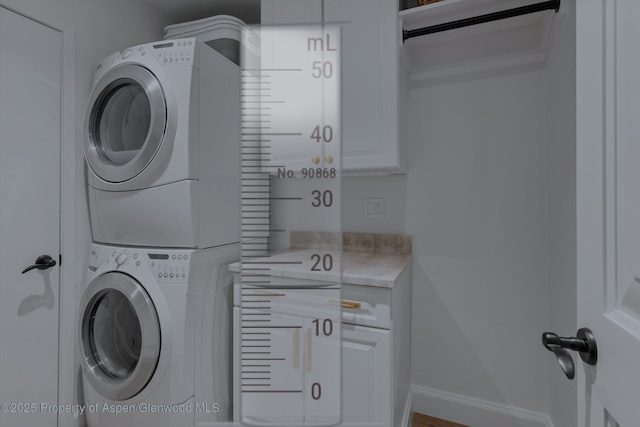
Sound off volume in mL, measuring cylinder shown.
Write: 16 mL
